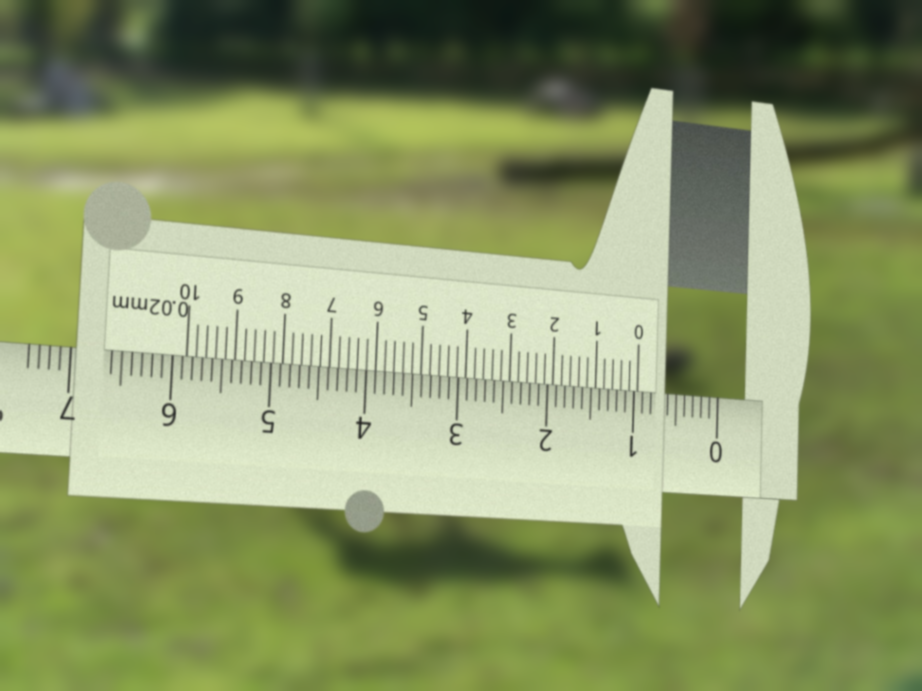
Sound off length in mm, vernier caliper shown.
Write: 9.6 mm
